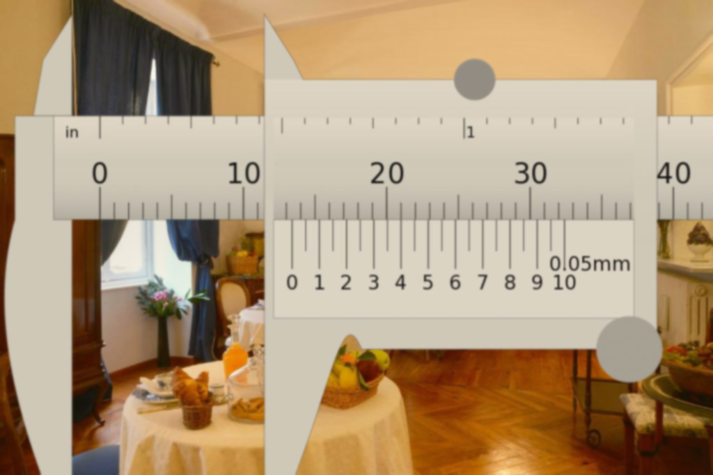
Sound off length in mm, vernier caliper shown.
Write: 13.4 mm
